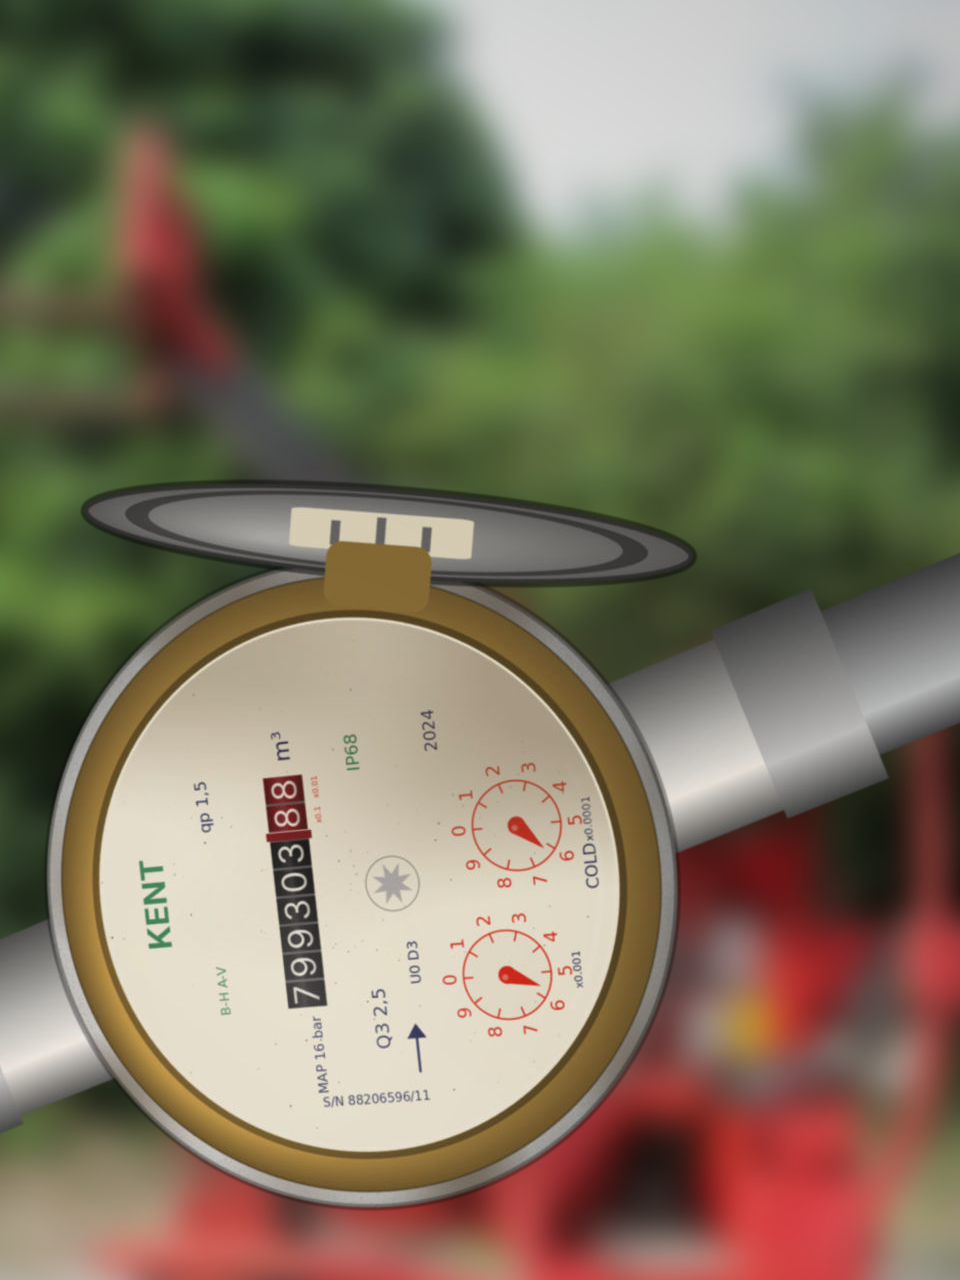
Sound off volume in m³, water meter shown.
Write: 799303.8856 m³
